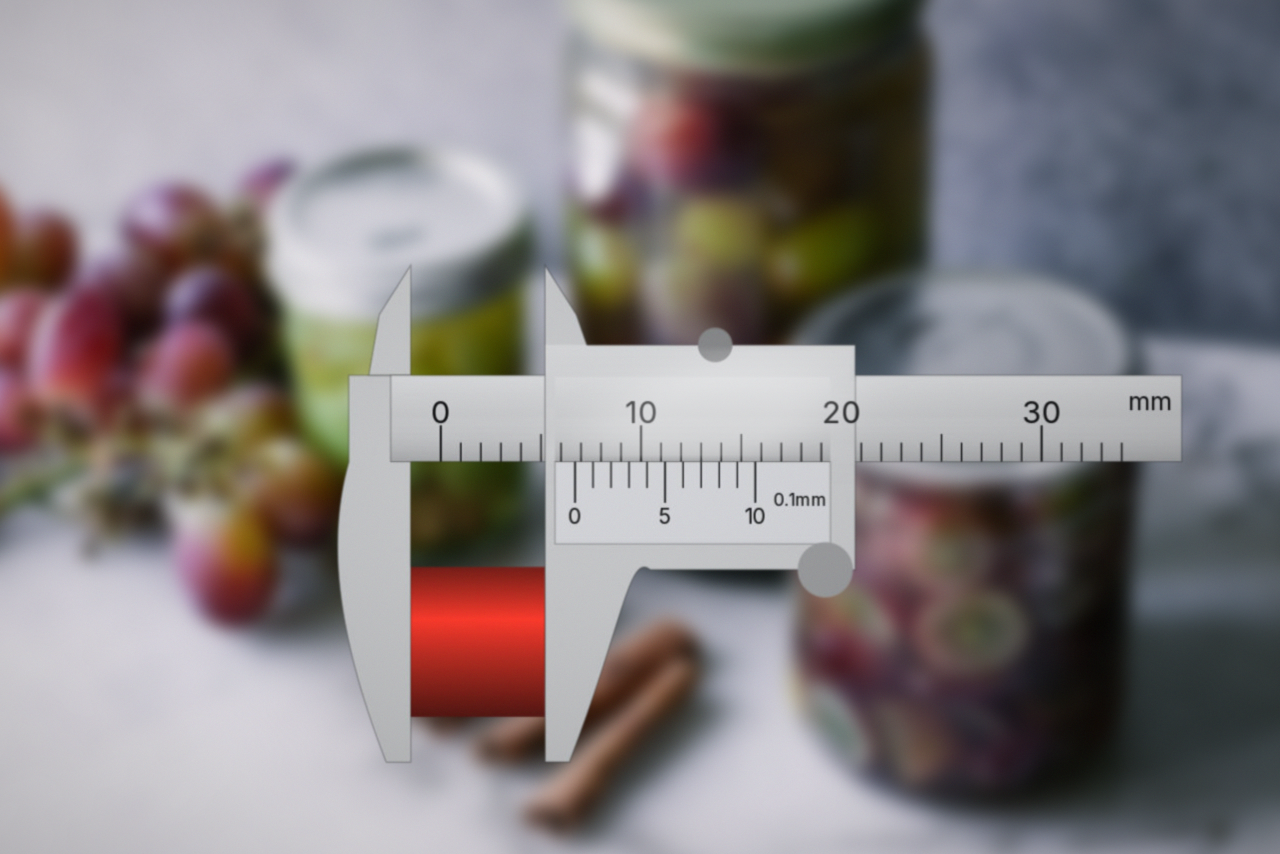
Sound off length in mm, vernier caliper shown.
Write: 6.7 mm
